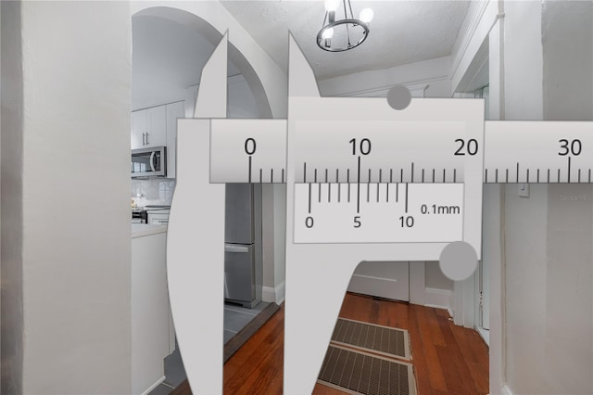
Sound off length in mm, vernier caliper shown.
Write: 5.5 mm
